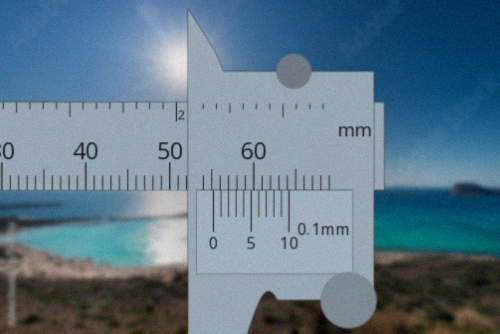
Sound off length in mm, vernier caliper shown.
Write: 55.2 mm
